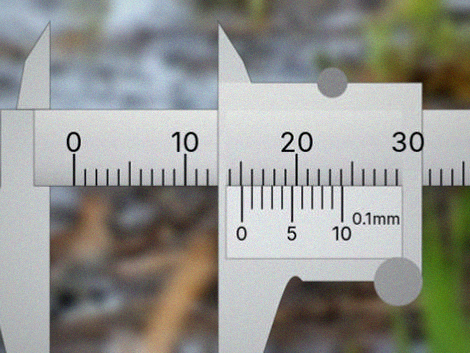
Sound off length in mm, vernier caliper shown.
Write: 15.1 mm
